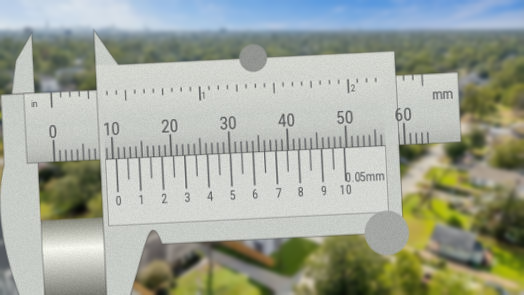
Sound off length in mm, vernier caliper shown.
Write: 10.6 mm
